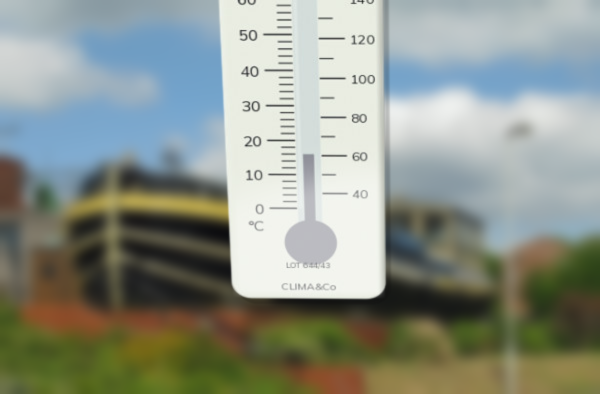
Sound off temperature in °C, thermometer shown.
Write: 16 °C
